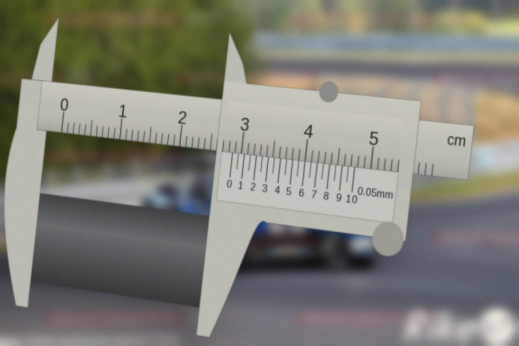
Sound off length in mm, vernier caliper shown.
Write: 28.6 mm
